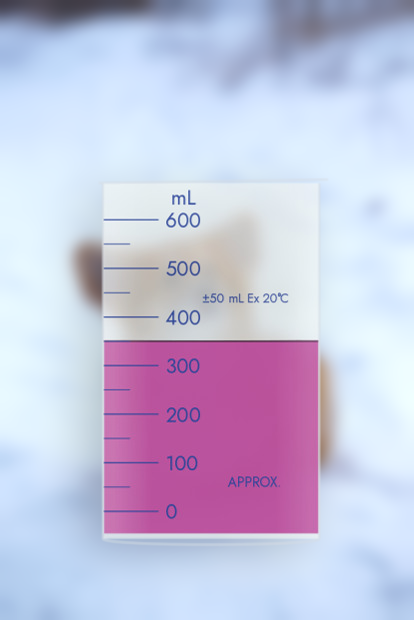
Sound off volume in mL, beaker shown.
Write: 350 mL
